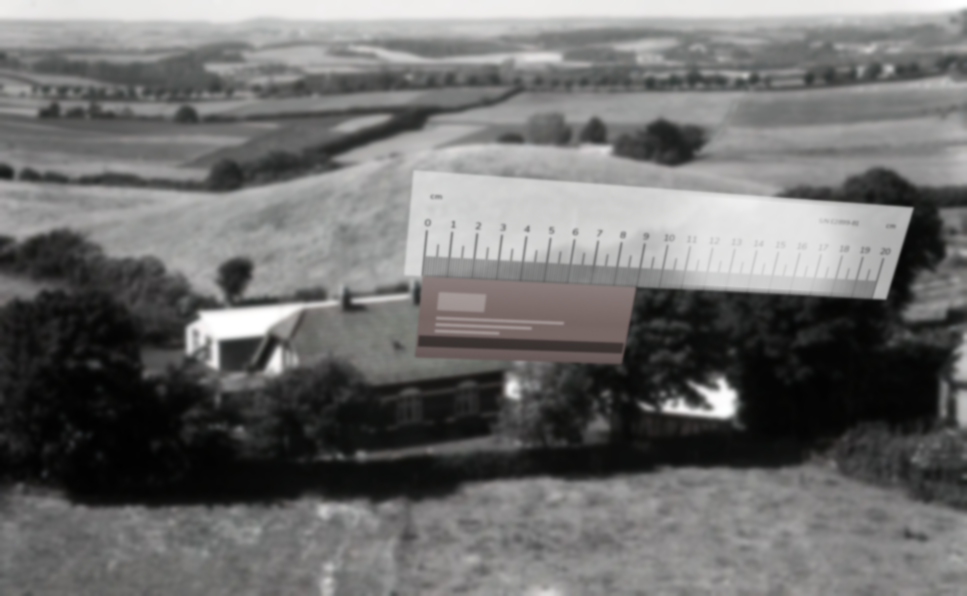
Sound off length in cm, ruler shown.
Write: 9 cm
